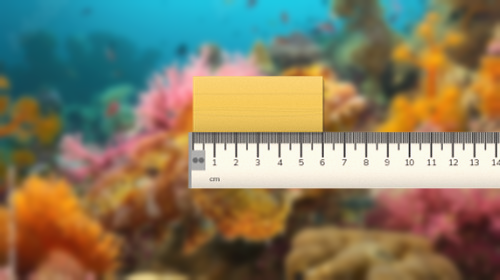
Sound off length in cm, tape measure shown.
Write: 6 cm
